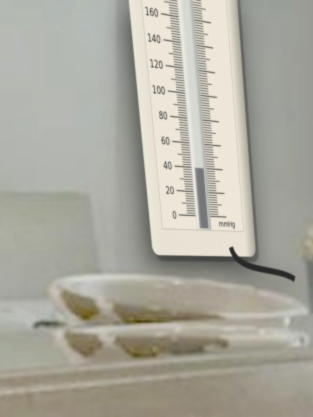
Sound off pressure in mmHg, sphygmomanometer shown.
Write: 40 mmHg
